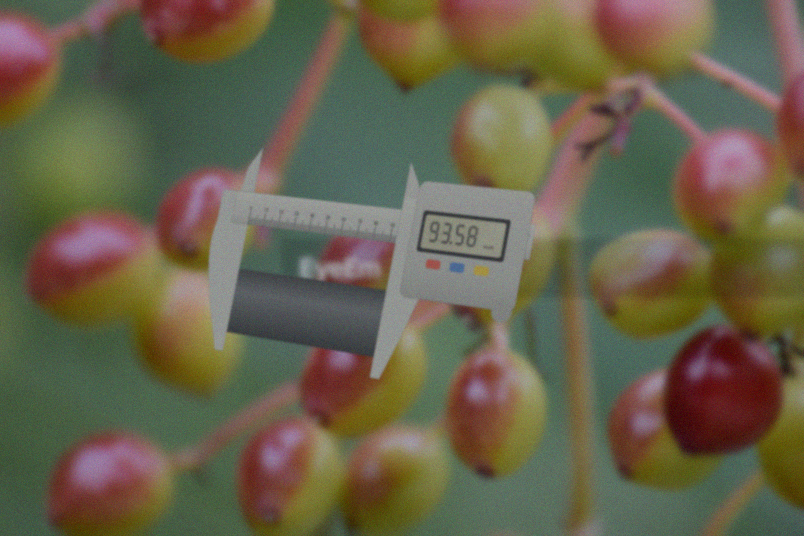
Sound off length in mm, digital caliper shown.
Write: 93.58 mm
